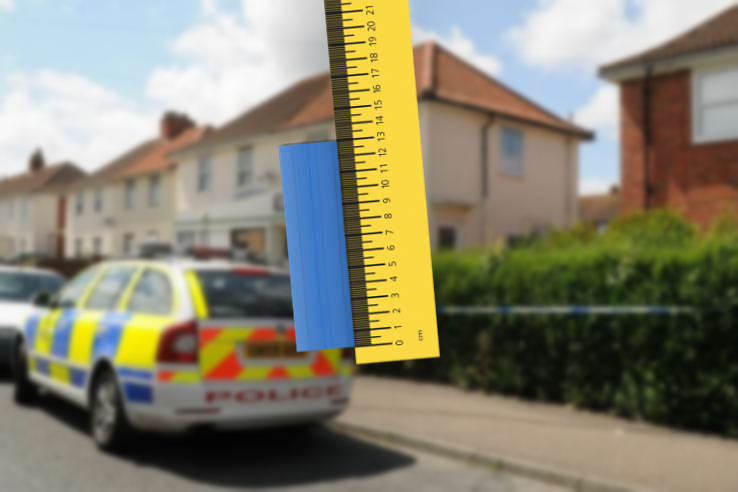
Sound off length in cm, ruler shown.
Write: 13 cm
